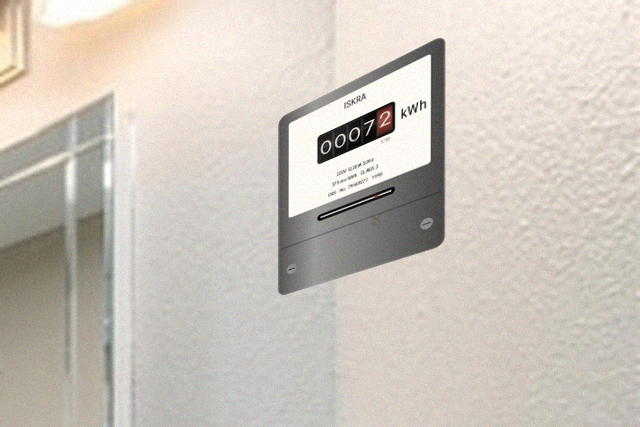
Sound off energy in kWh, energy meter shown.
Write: 7.2 kWh
